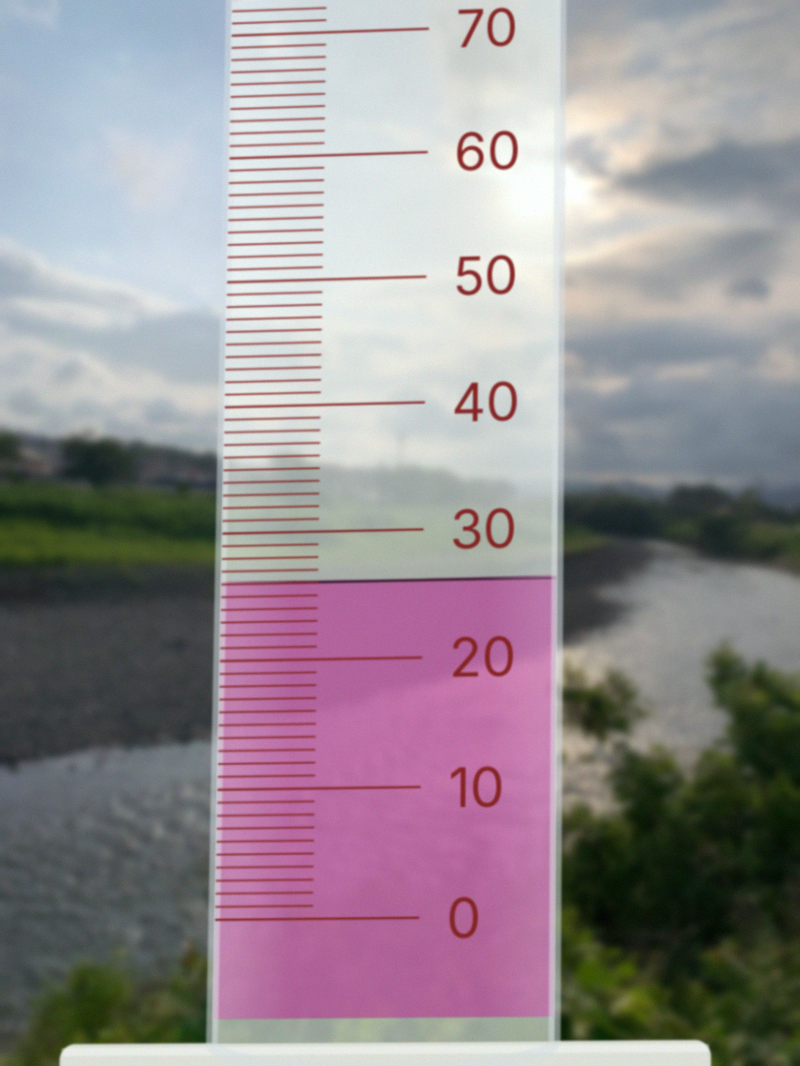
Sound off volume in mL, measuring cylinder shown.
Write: 26 mL
